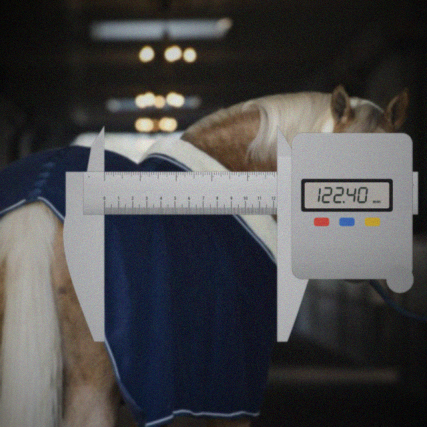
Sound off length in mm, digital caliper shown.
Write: 122.40 mm
